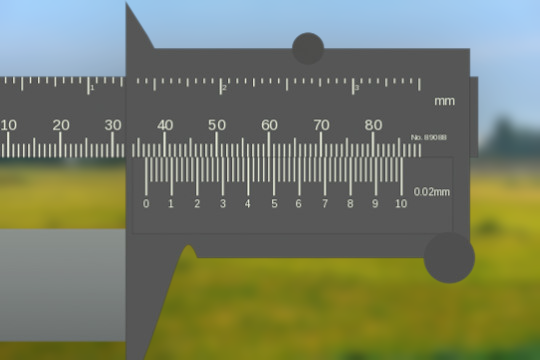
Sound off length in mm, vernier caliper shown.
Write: 36.5 mm
